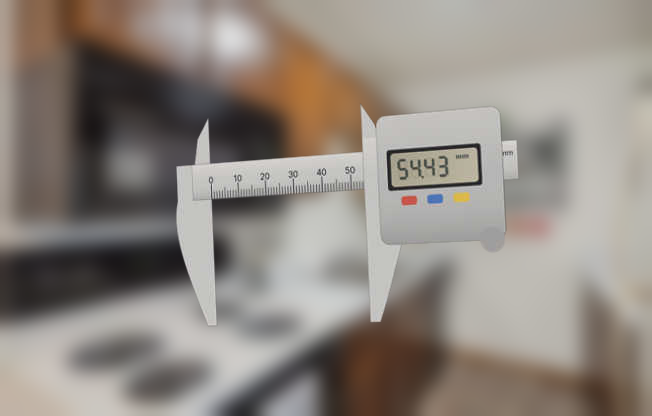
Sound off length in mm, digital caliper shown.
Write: 54.43 mm
